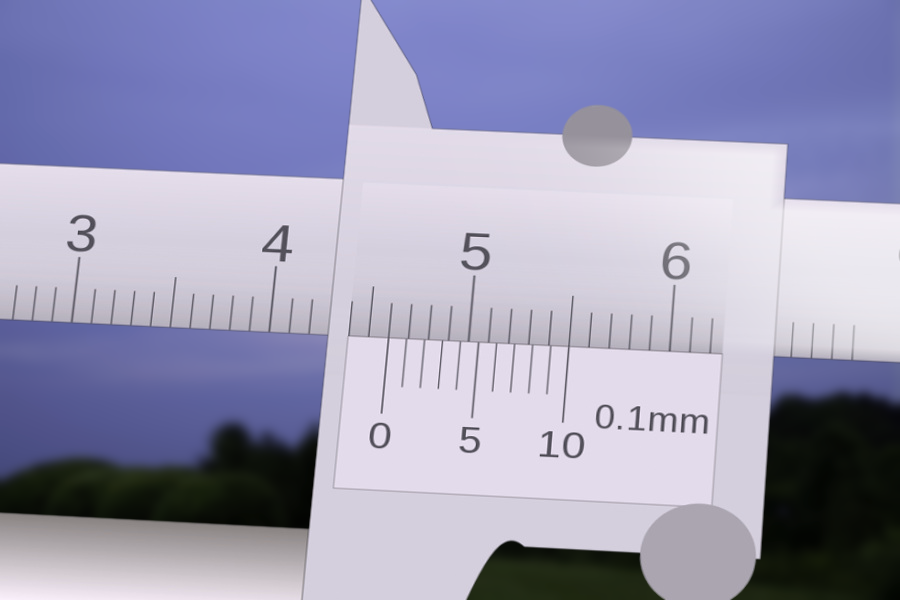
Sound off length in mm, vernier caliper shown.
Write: 46.0 mm
